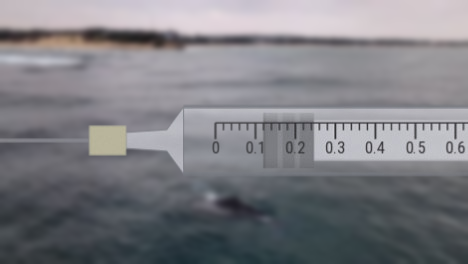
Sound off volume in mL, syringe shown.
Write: 0.12 mL
